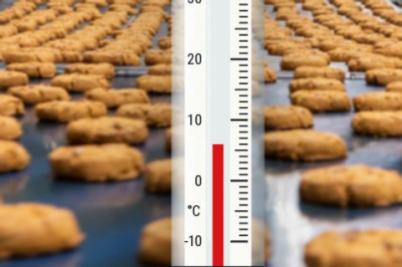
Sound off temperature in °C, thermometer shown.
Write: 6 °C
